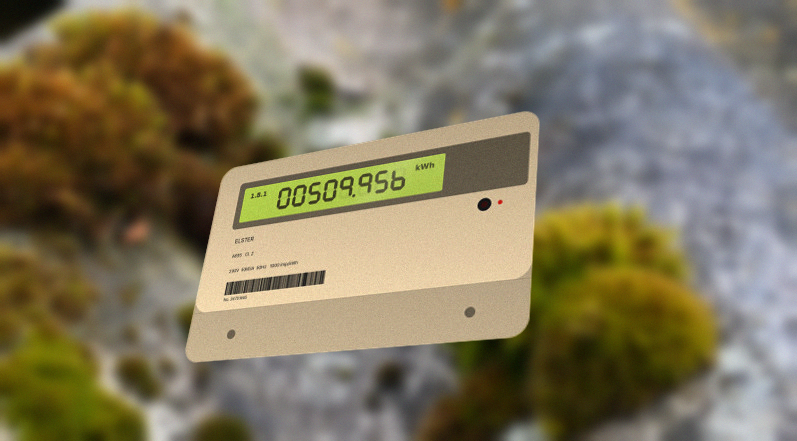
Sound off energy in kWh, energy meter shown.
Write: 509.956 kWh
